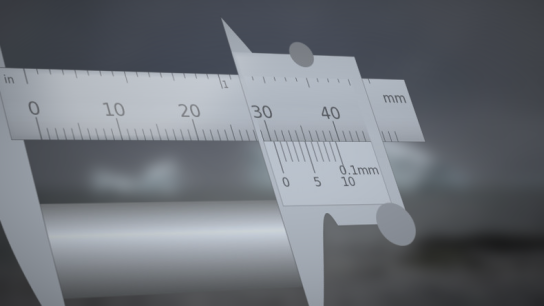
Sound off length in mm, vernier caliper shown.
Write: 30.4 mm
